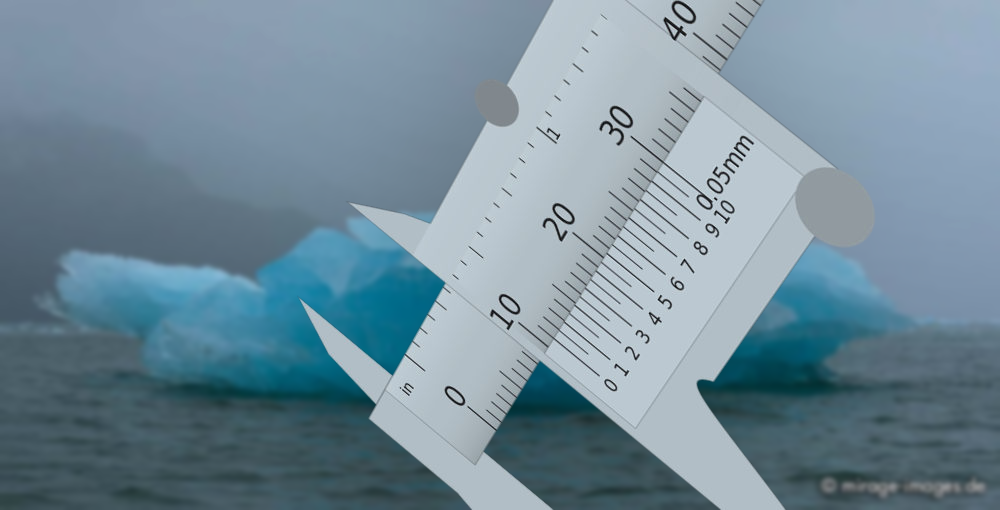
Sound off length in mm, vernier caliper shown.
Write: 11.0 mm
